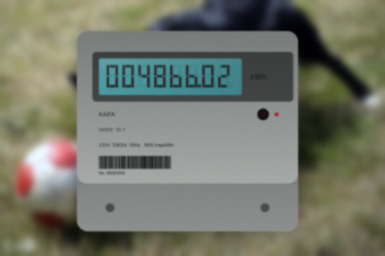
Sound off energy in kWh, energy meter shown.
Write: 4866.02 kWh
